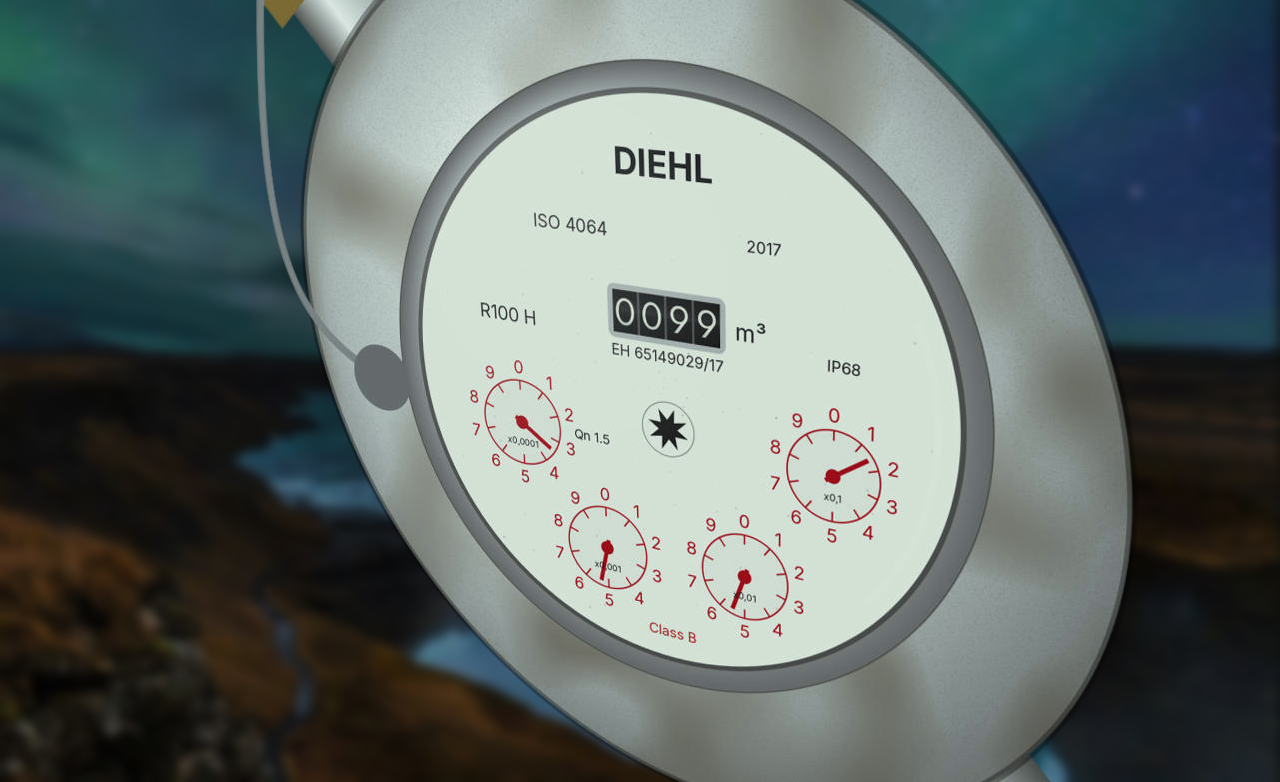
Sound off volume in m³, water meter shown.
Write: 99.1553 m³
